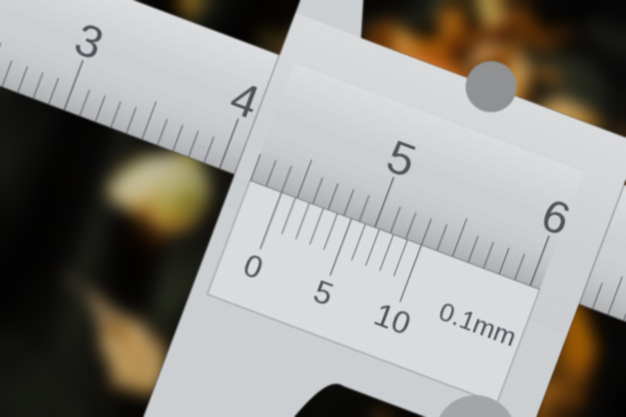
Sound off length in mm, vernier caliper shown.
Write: 44.0 mm
